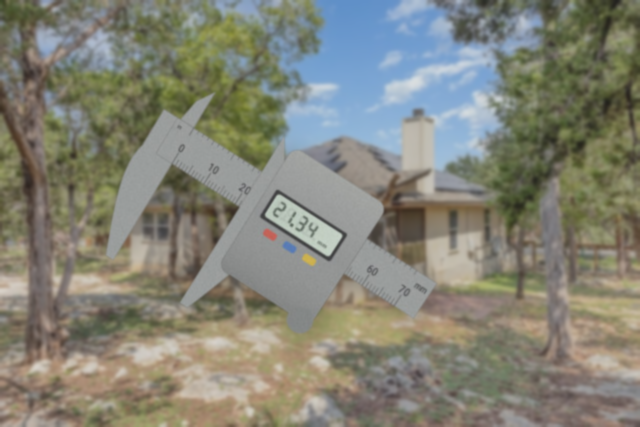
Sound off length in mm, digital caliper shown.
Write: 21.34 mm
